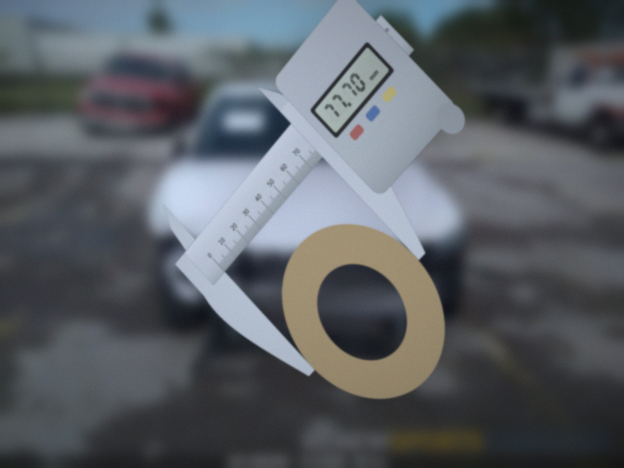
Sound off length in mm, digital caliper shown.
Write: 77.70 mm
